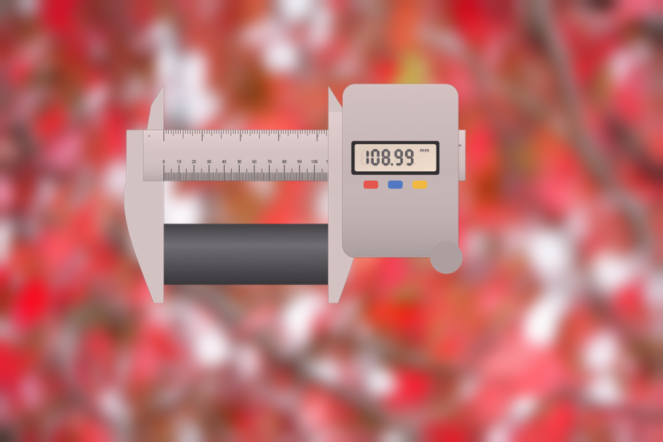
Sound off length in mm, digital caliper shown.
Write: 108.99 mm
